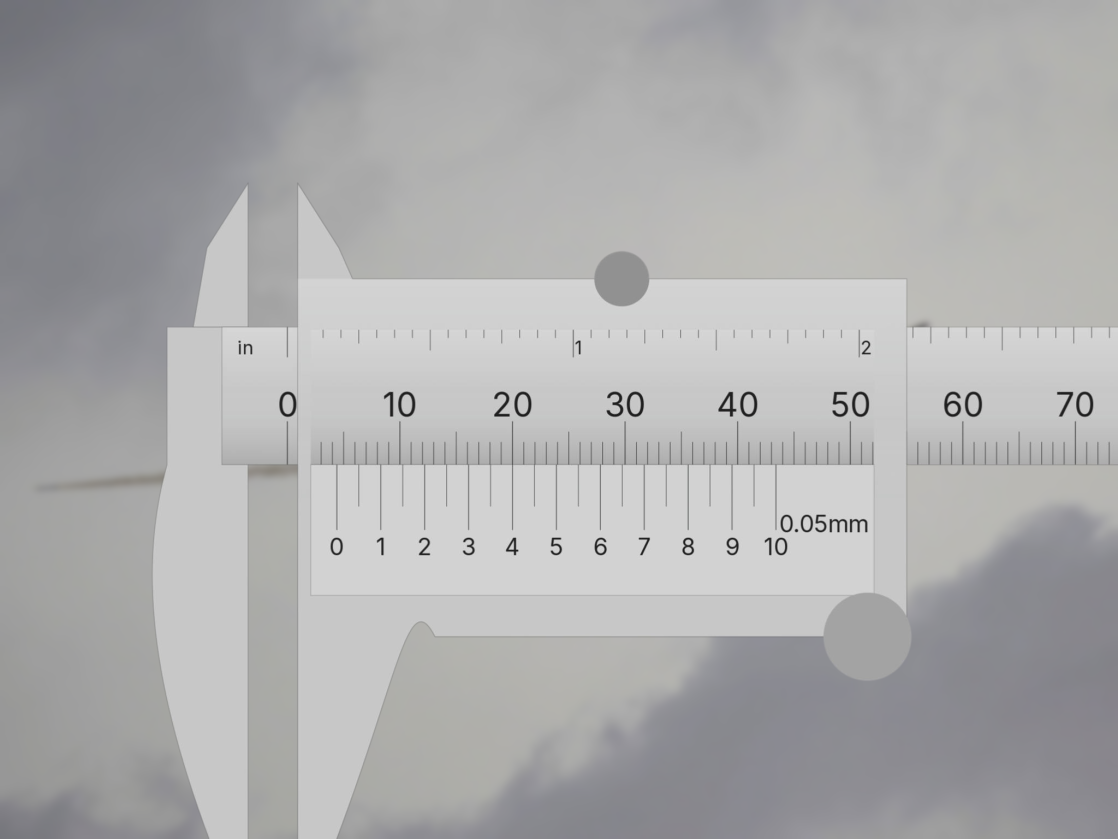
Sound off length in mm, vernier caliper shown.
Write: 4.4 mm
